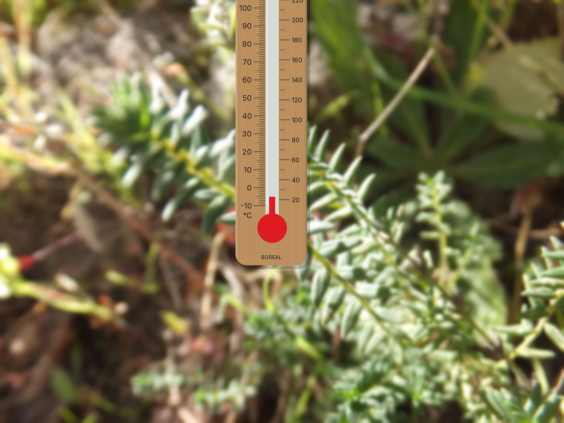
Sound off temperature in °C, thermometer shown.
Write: -5 °C
